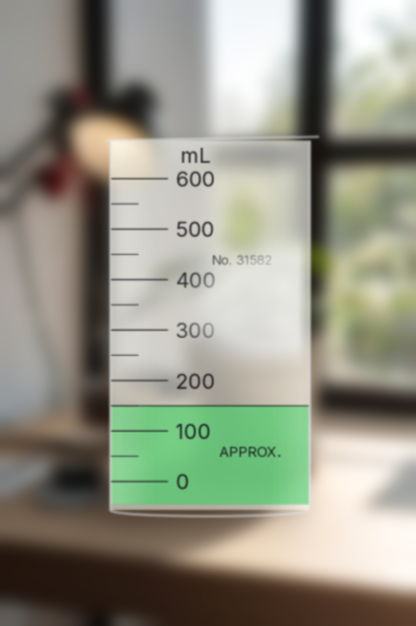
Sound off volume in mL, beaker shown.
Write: 150 mL
